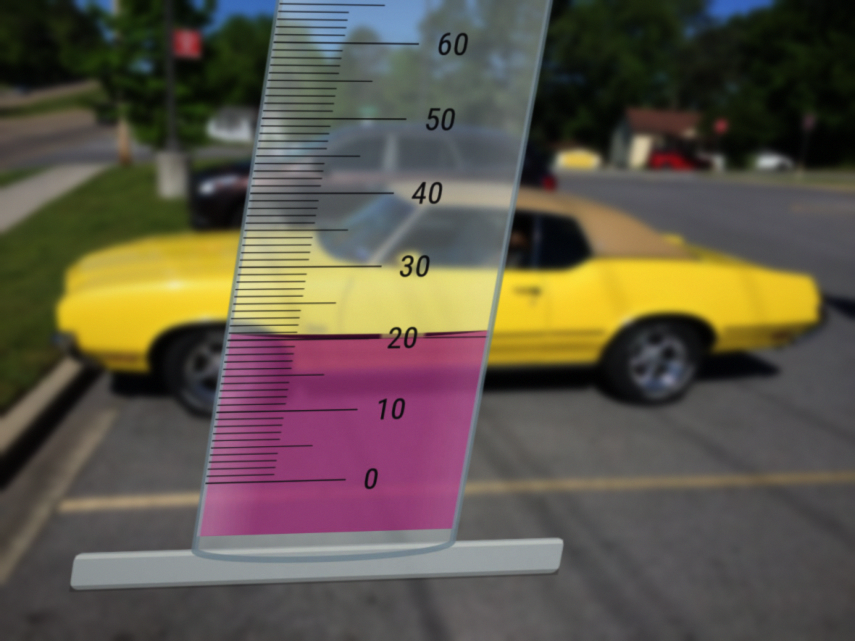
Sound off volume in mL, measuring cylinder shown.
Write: 20 mL
